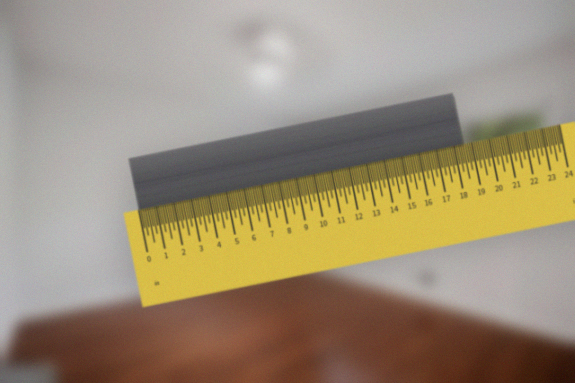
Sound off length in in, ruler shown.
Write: 18.5 in
